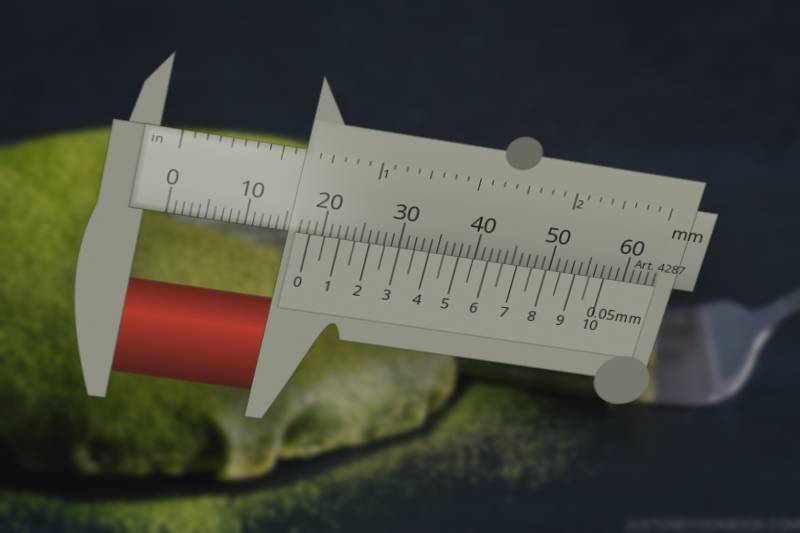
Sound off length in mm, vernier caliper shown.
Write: 18.4 mm
